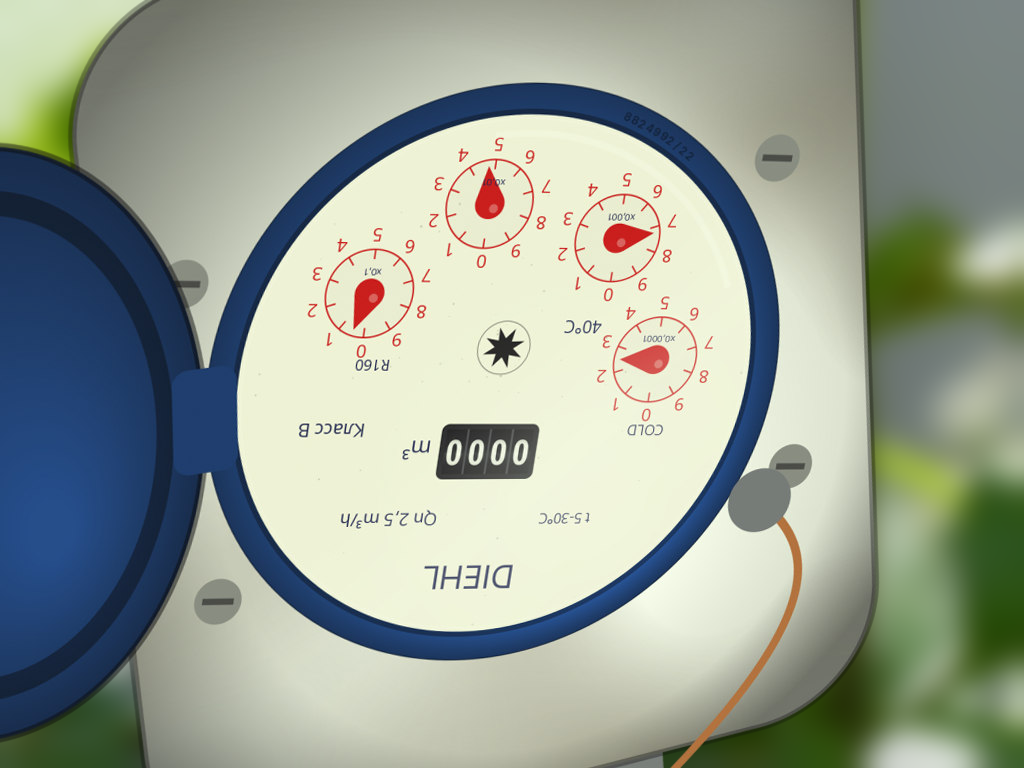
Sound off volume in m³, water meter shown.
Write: 0.0472 m³
